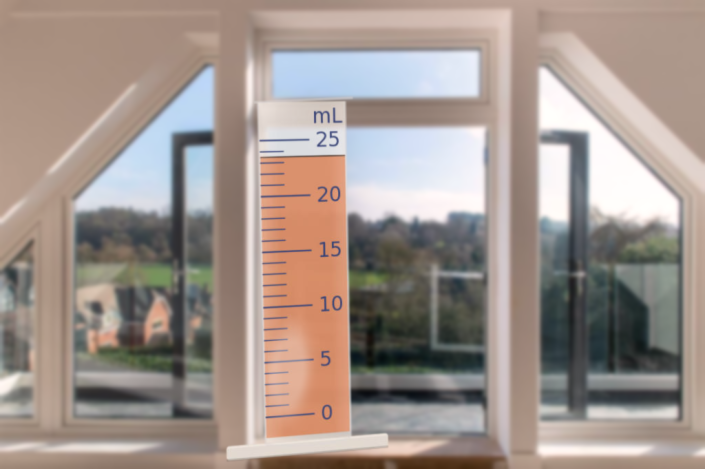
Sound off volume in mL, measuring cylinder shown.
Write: 23.5 mL
